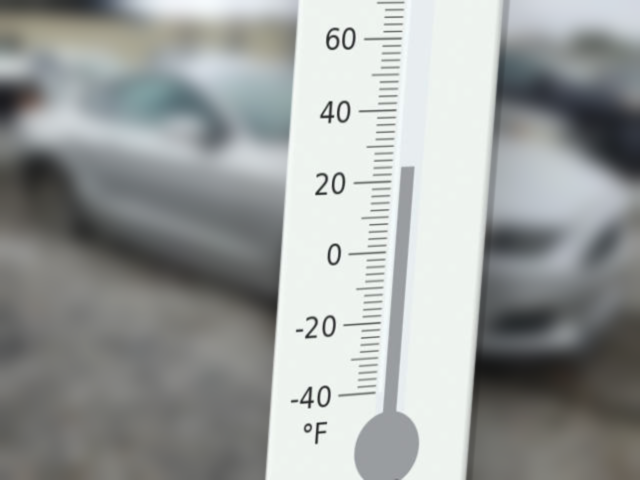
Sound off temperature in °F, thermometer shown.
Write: 24 °F
